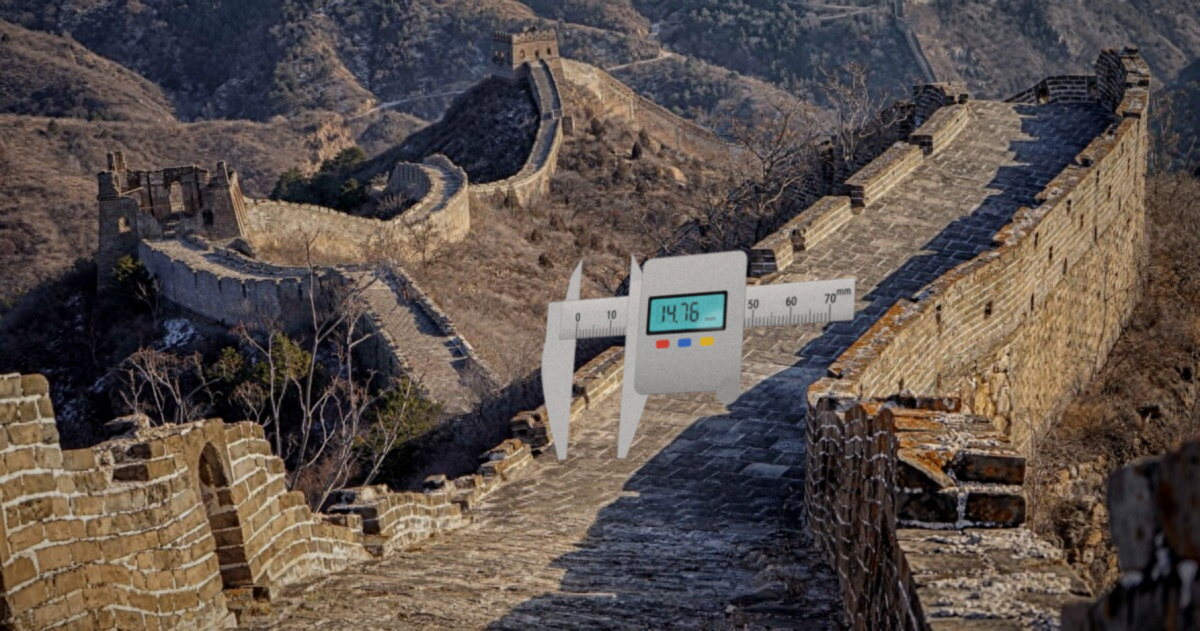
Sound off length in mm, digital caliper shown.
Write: 14.76 mm
